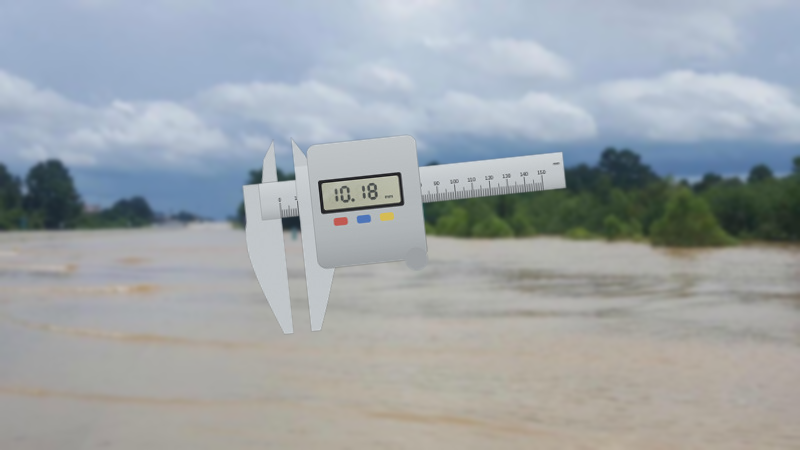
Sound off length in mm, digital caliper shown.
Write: 10.18 mm
